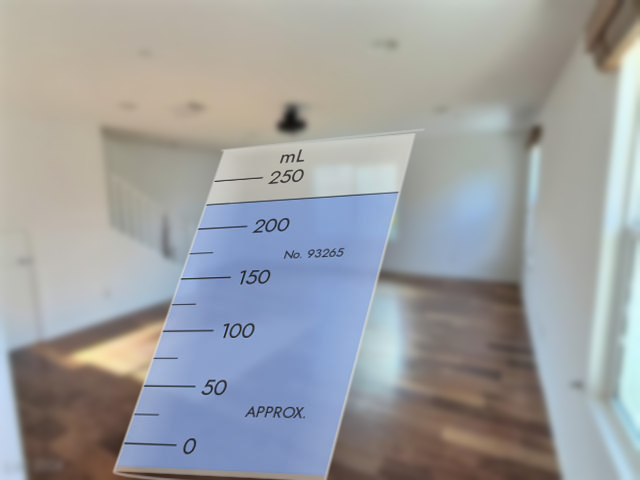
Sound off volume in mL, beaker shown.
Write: 225 mL
